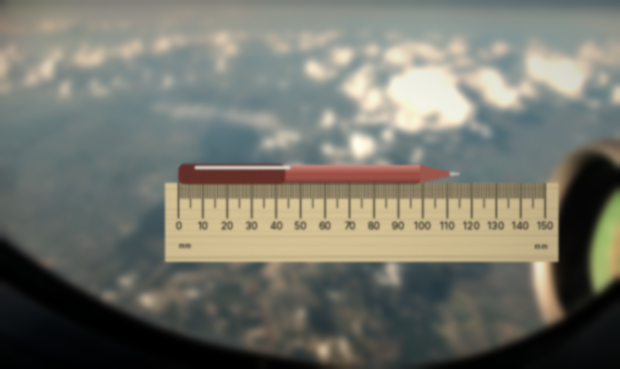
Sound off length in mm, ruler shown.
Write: 115 mm
